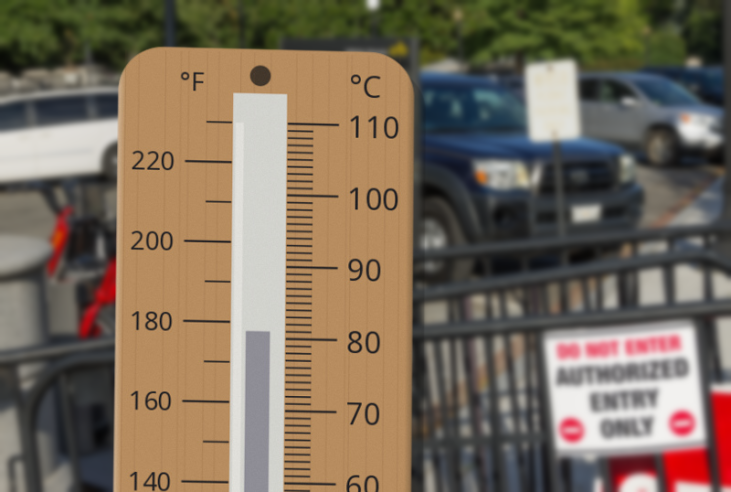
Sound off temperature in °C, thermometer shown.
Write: 81 °C
